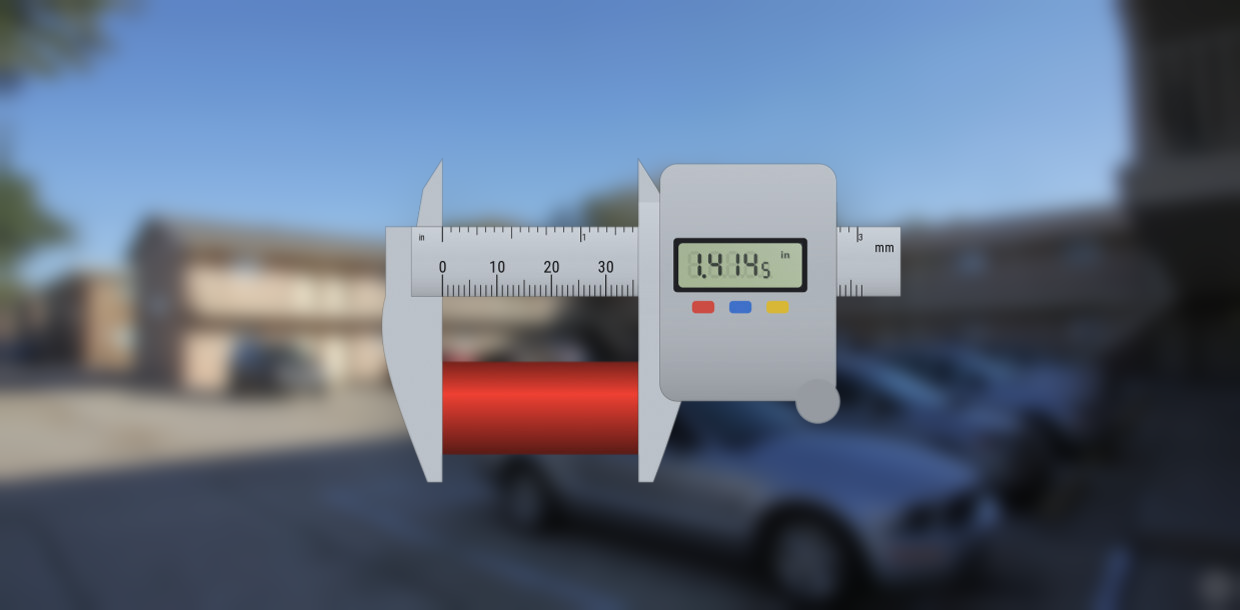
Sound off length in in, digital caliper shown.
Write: 1.4145 in
